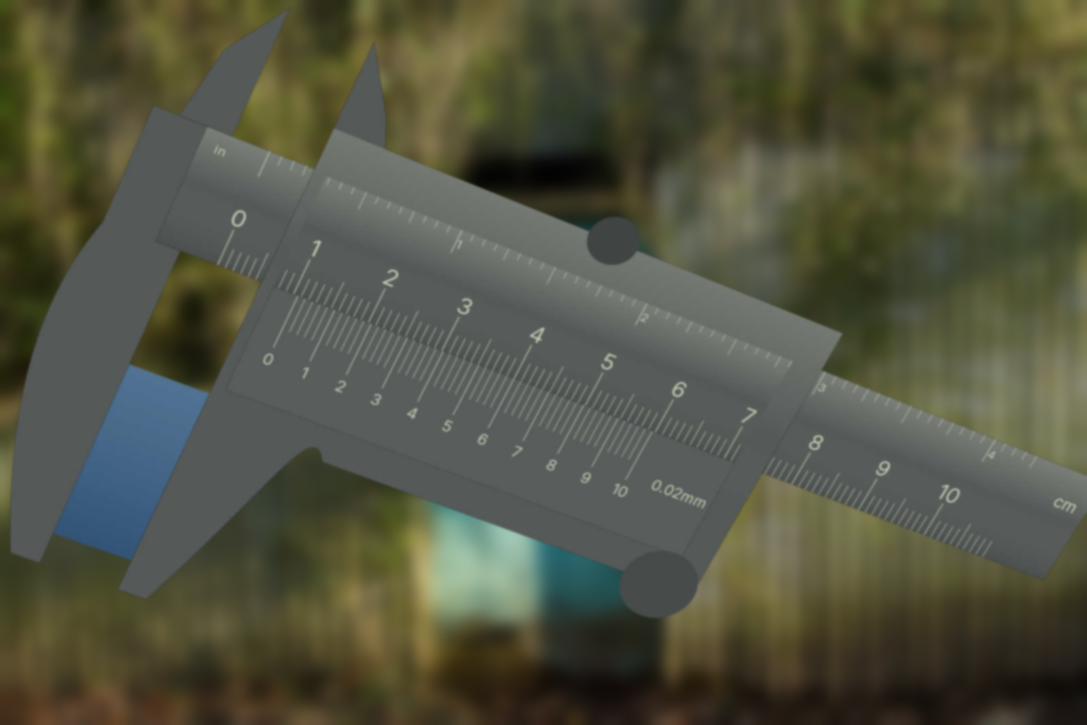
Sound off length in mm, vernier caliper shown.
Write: 10.6 mm
